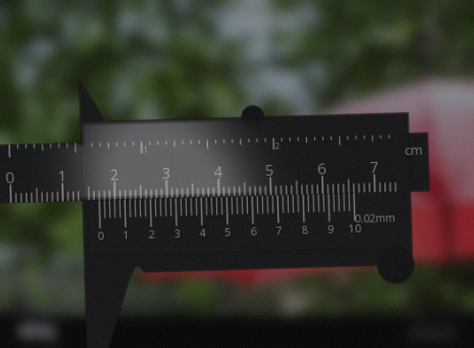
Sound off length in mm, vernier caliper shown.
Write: 17.0 mm
